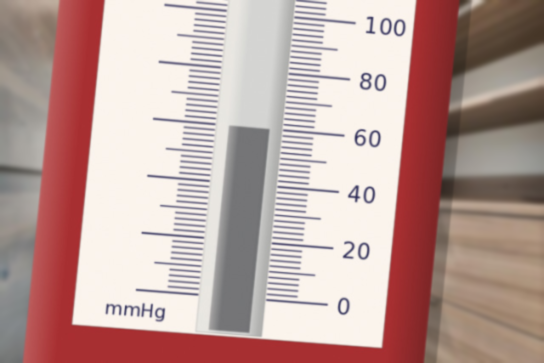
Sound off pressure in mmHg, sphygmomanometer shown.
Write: 60 mmHg
